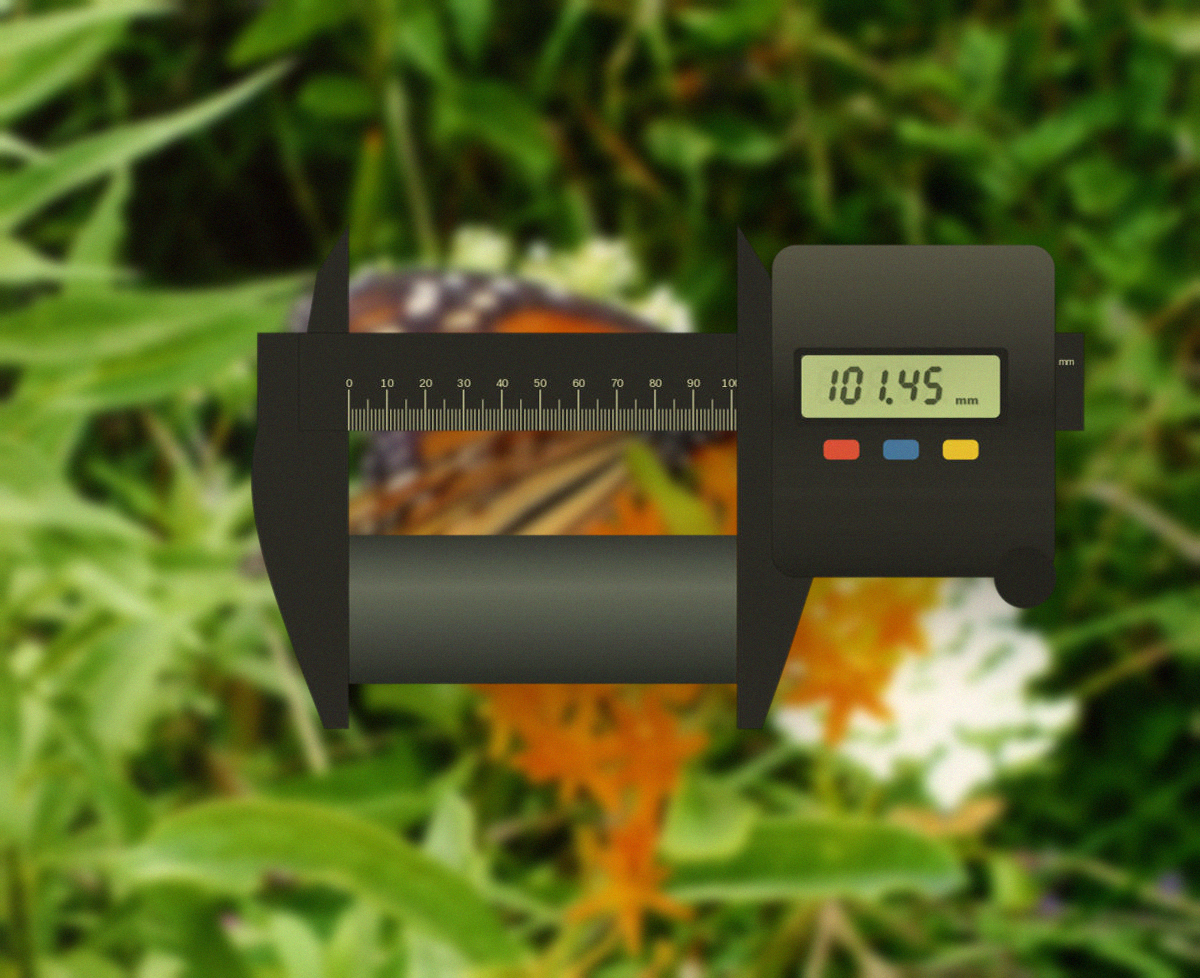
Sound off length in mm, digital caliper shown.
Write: 101.45 mm
